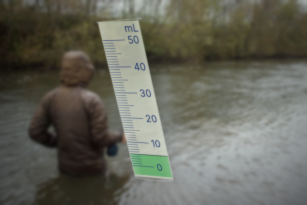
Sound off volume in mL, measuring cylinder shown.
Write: 5 mL
